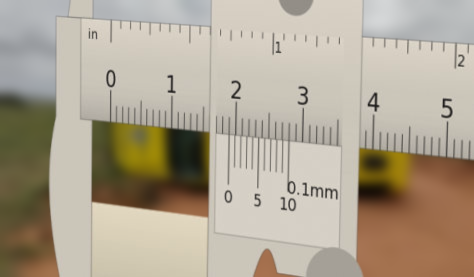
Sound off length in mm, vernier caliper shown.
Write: 19.0 mm
